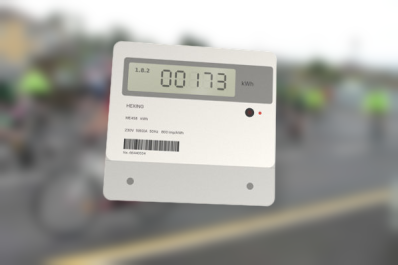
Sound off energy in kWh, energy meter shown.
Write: 173 kWh
